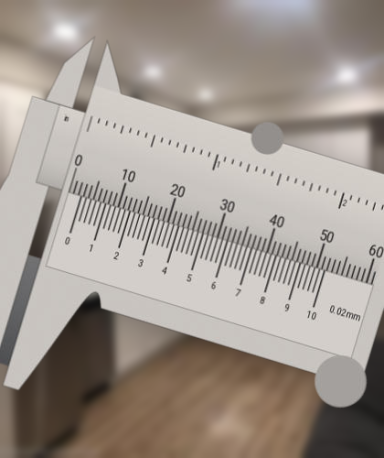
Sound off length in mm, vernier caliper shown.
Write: 2.6 mm
